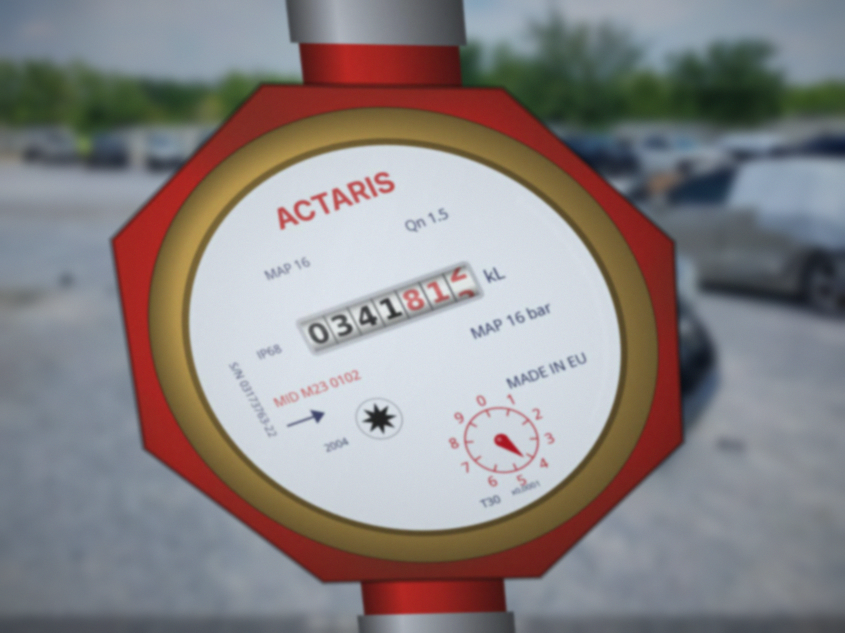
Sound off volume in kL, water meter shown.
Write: 341.8124 kL
